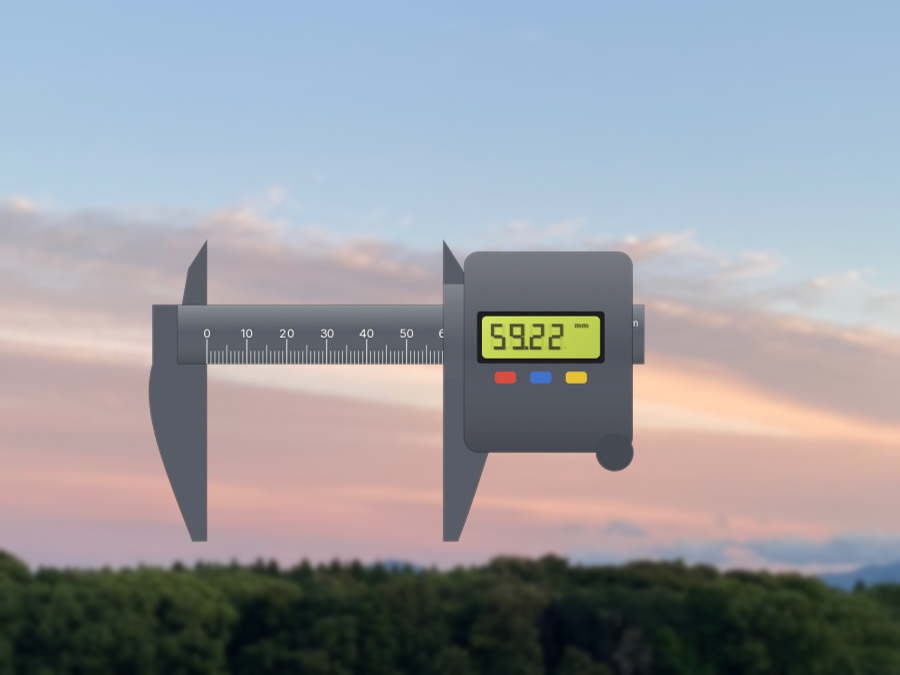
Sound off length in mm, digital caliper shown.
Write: 59.22 mm
